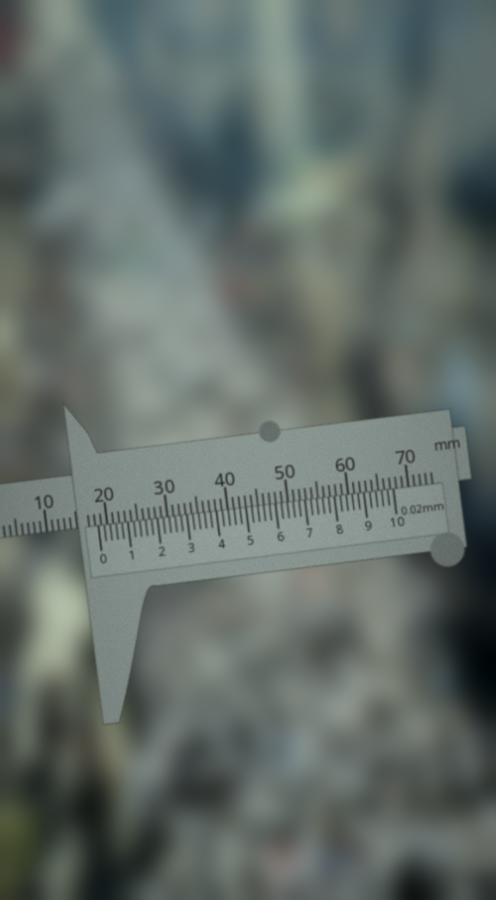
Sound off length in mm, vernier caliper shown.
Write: 18.5 mm
